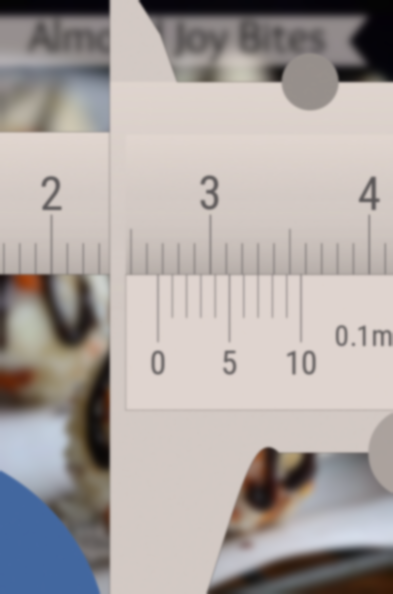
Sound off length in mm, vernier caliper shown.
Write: 26.7 mm
